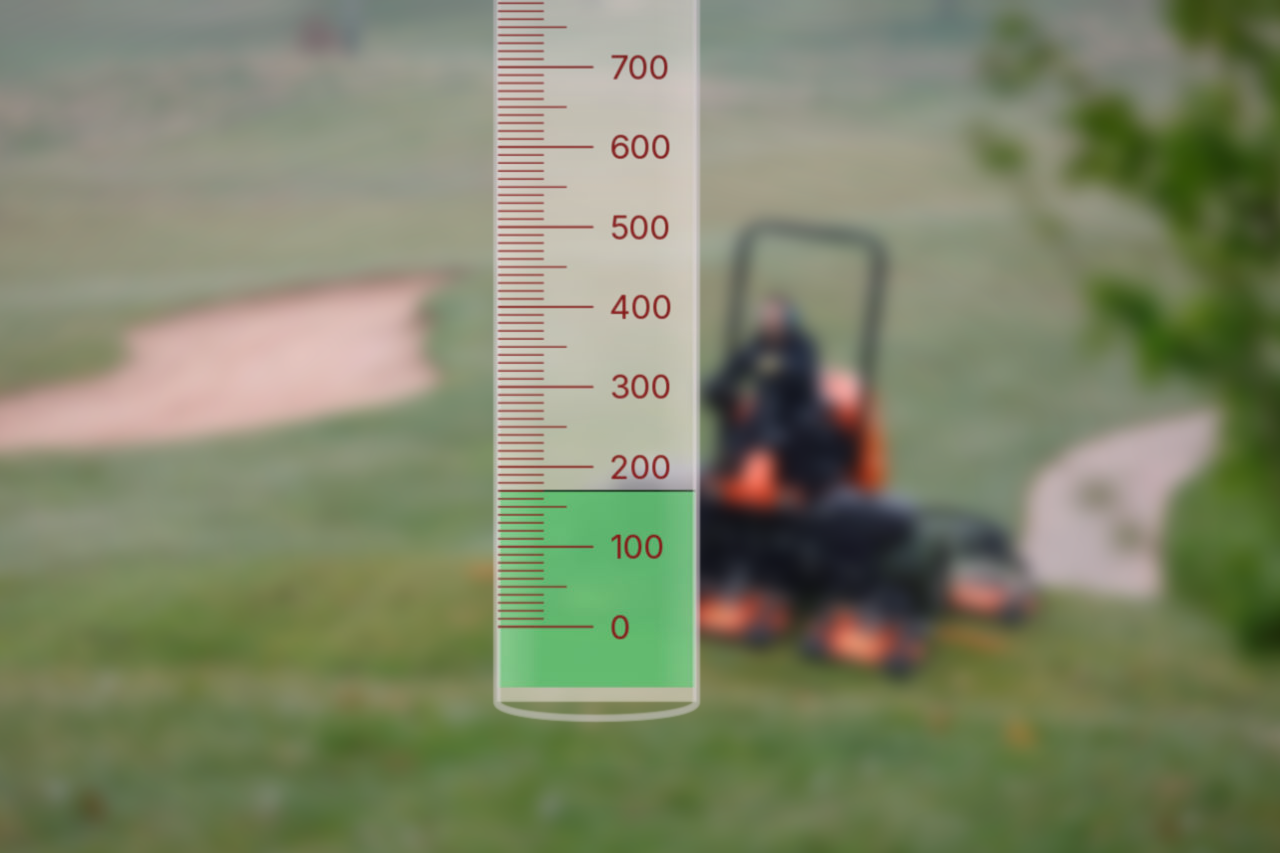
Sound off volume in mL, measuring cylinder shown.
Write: 170 mL
